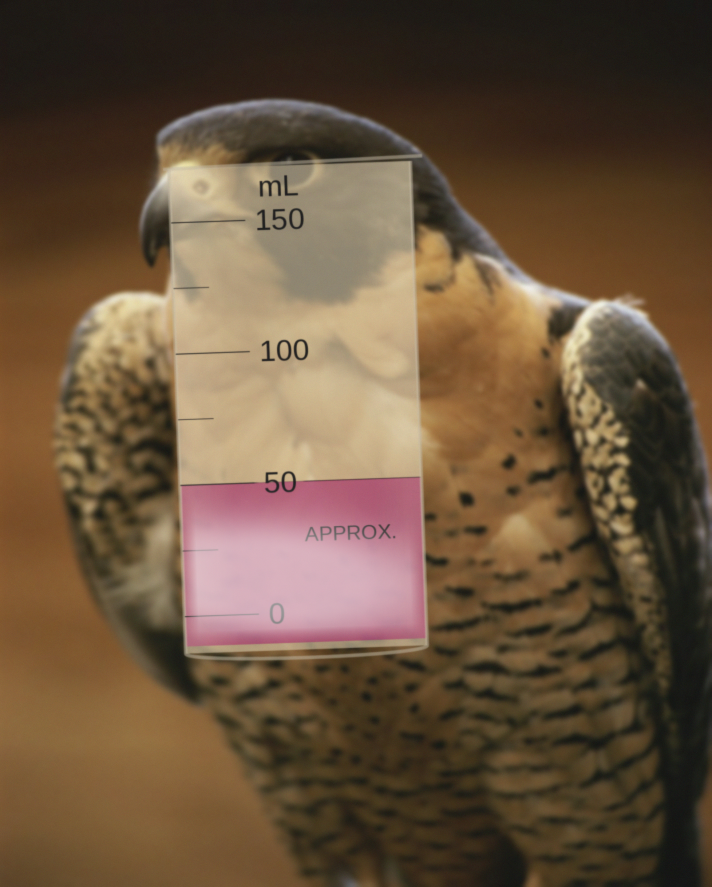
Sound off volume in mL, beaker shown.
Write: 50 mL
